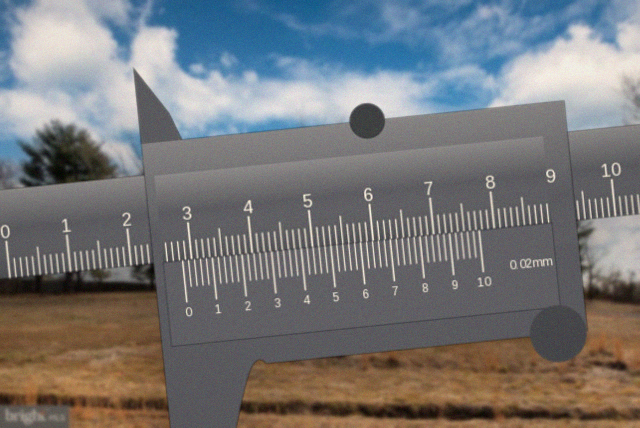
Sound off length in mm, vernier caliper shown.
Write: 28.5 mm
